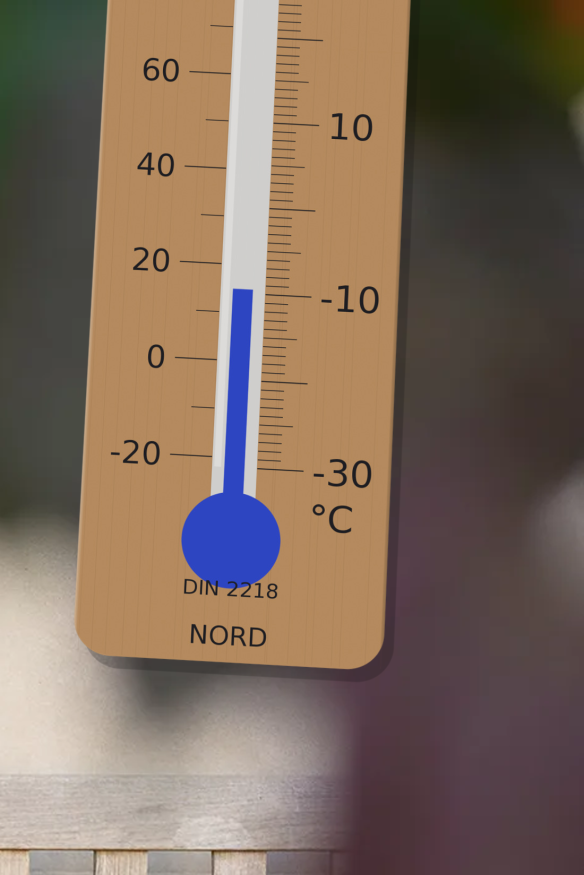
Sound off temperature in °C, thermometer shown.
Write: -9.5 °C
